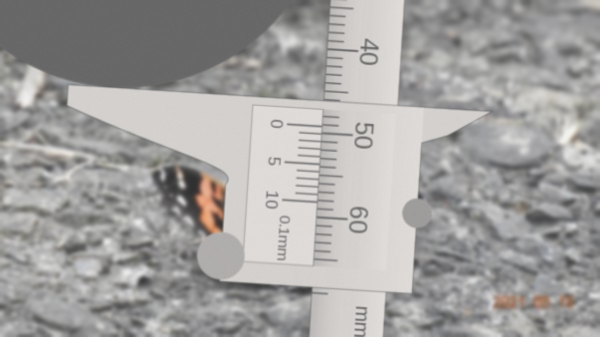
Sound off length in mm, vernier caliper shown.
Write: 49.2 mm
